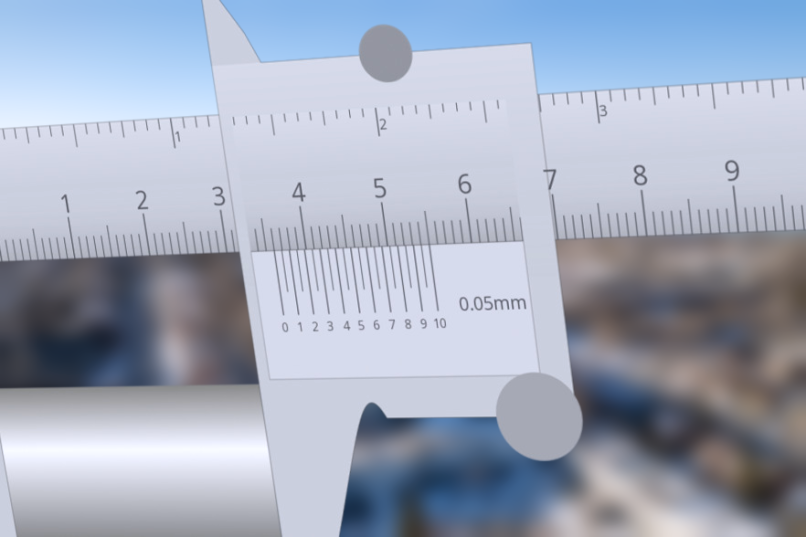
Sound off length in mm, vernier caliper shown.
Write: 36.0 mm
